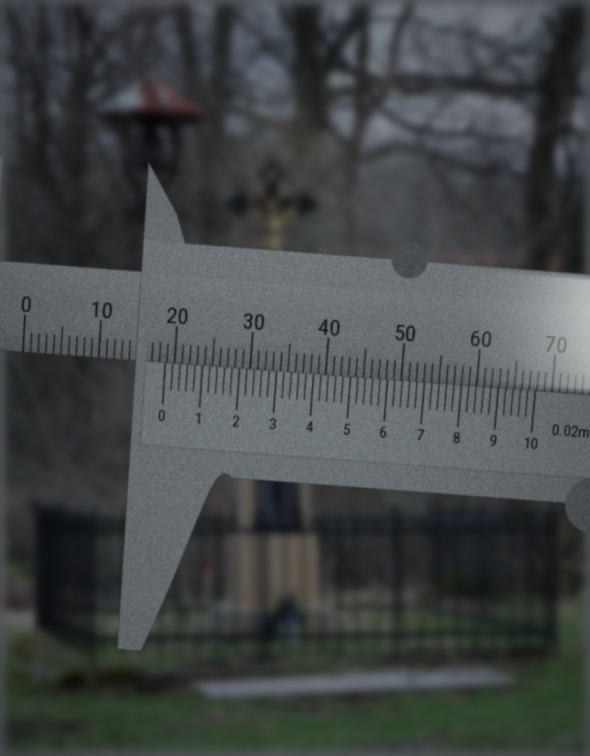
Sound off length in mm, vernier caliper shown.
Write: 18.8 mm
